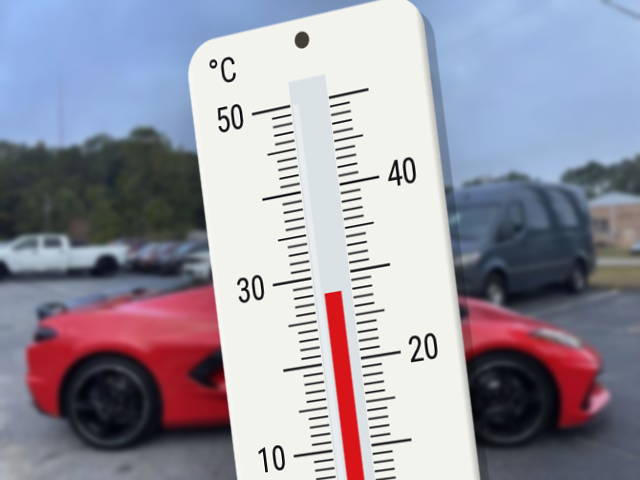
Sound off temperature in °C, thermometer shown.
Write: 28 °C
